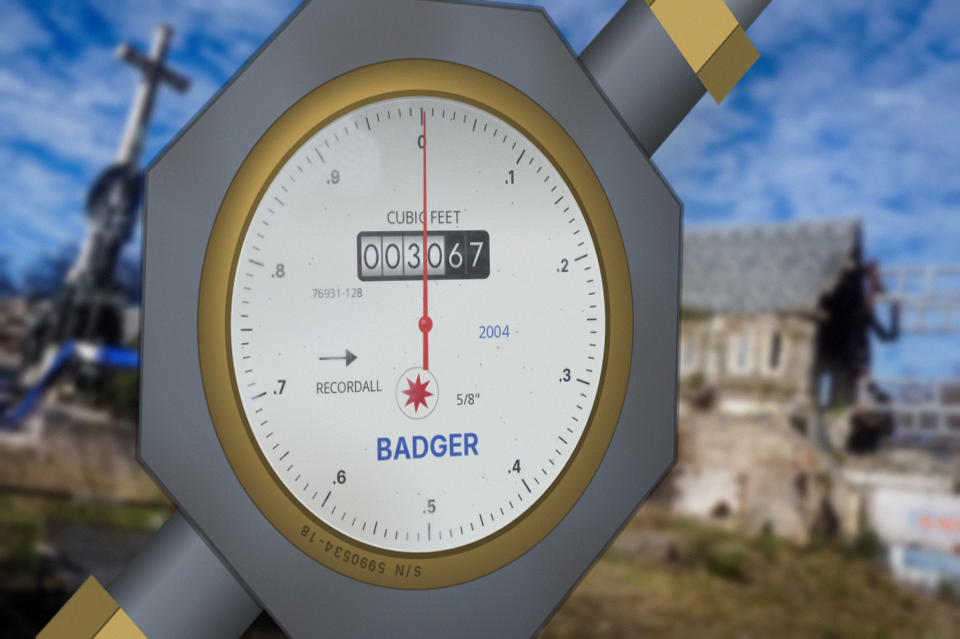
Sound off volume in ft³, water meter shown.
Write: 3067.00 ft³
